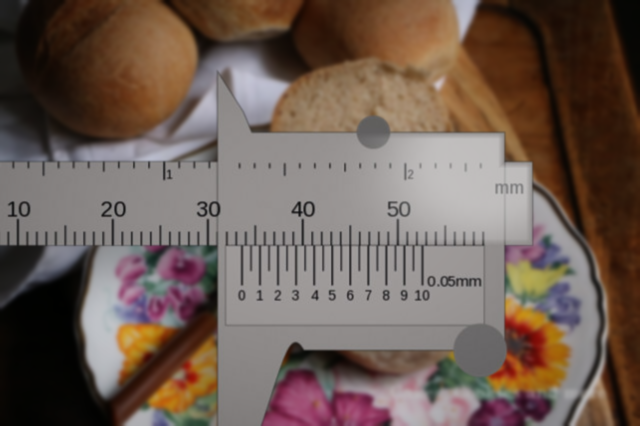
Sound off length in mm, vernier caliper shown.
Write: 33.6 mm
